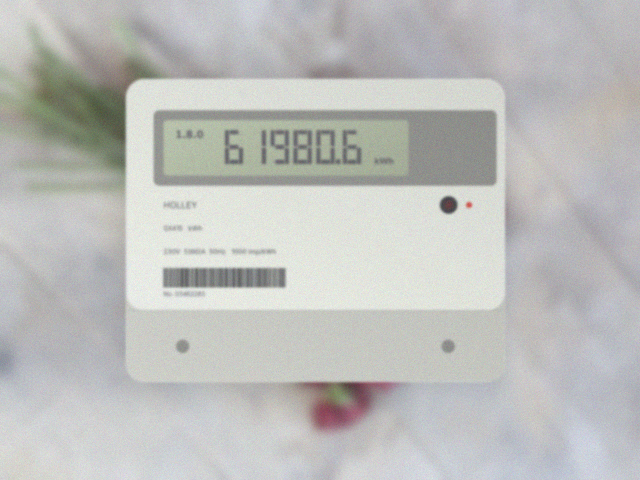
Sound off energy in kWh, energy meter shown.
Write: 61980.6 kWh
